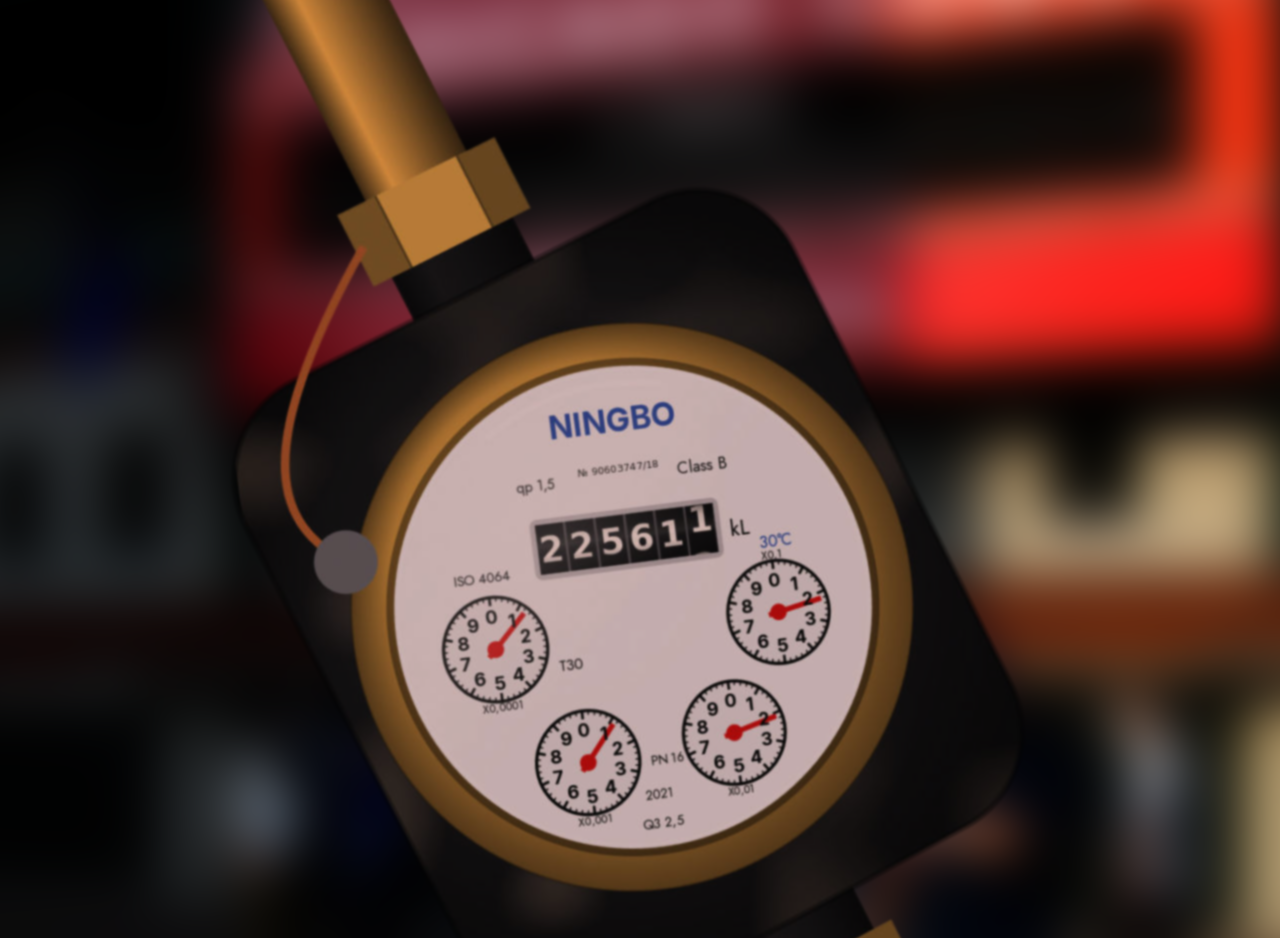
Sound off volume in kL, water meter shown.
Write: 225611.2211 kL
